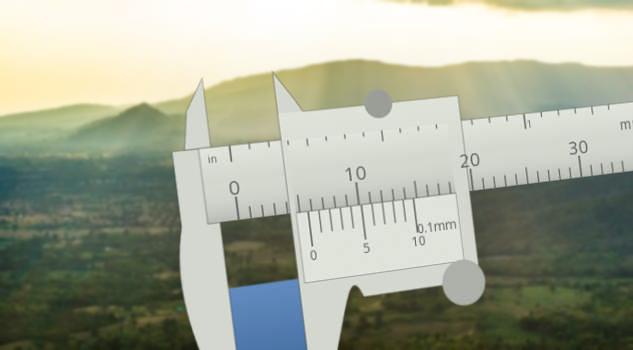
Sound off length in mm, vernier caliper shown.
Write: 5.7 mm
